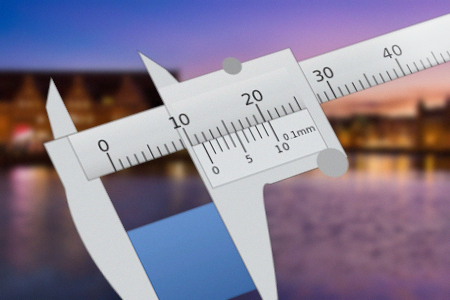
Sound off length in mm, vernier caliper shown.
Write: 11.4 mm
